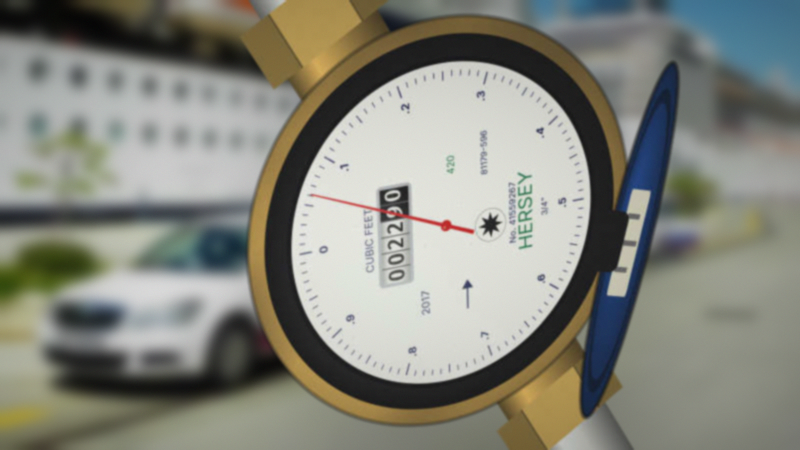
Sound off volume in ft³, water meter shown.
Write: 2290.06 ft³
